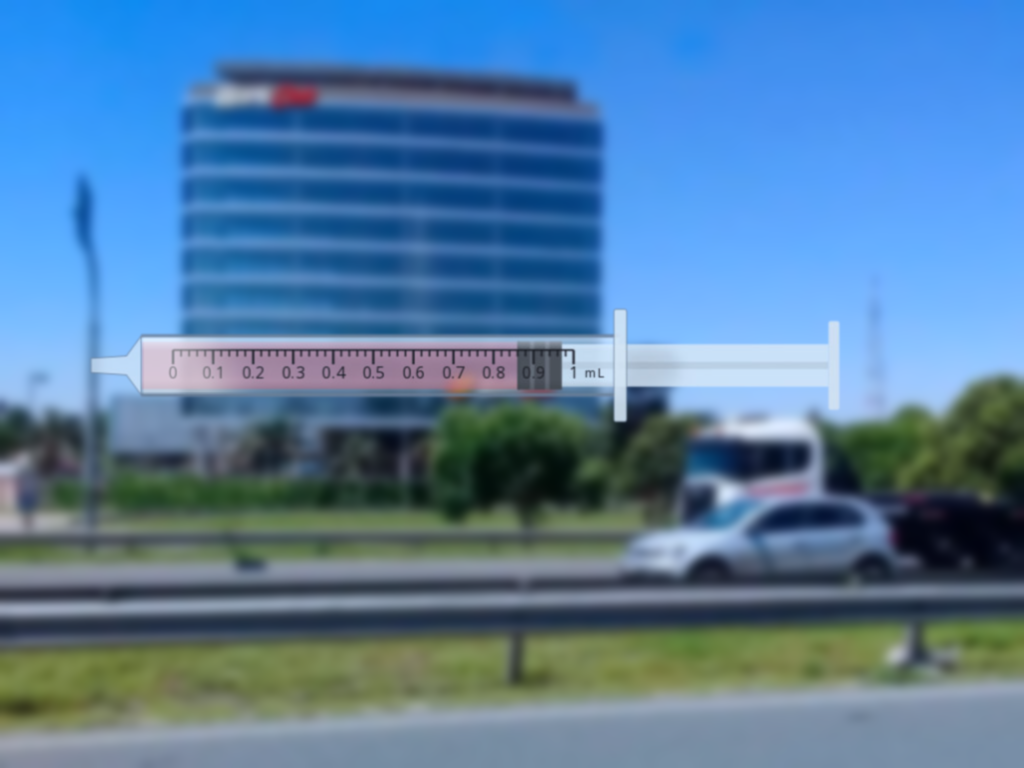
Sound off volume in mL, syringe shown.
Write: 0.86 mL
